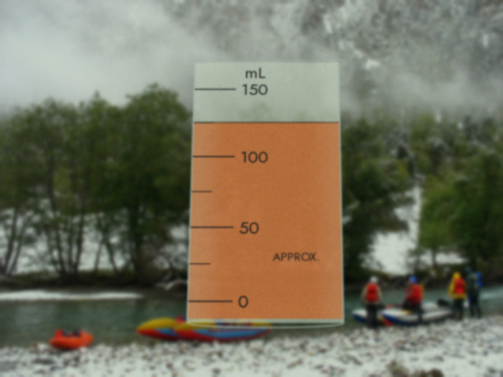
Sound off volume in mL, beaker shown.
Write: 125 mL
